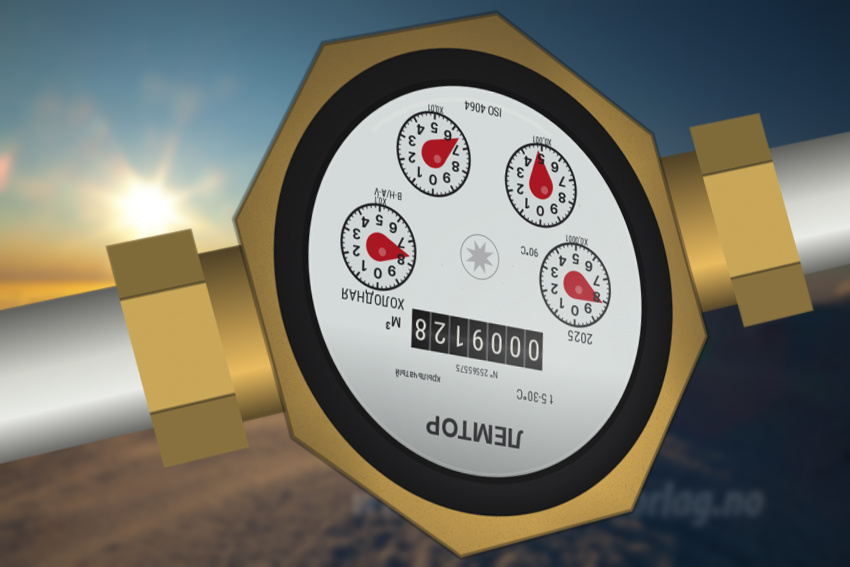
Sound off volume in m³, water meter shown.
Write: 9128.7648 m³
